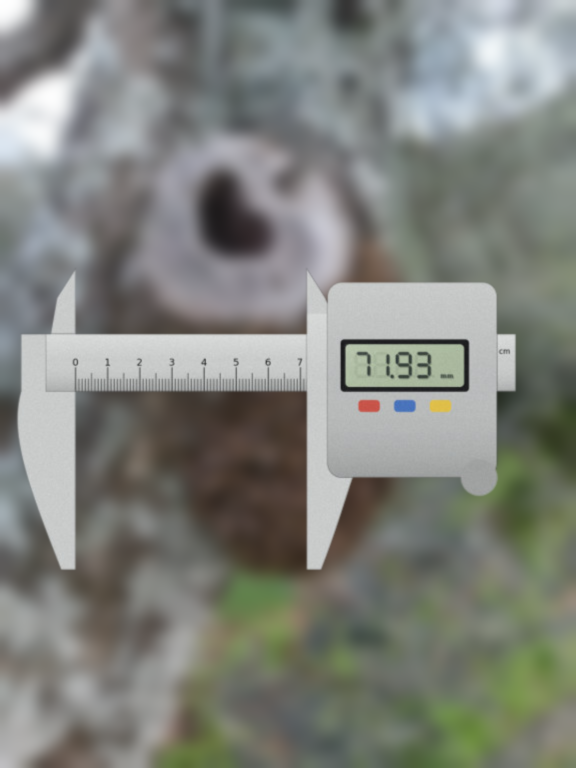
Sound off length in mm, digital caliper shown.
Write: 71.93 mm
